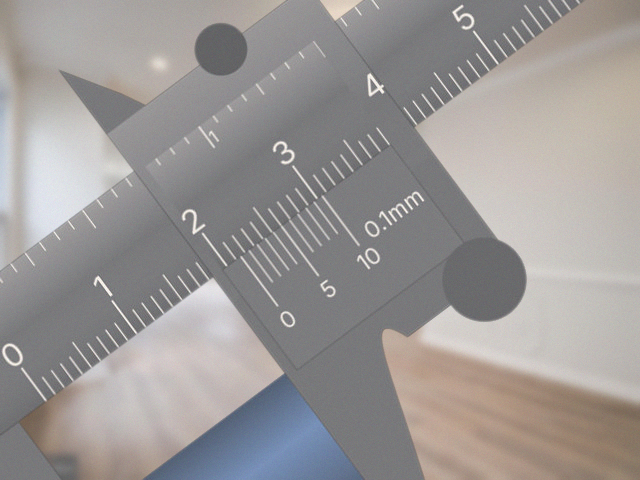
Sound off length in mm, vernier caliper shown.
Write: 21.5 mm
